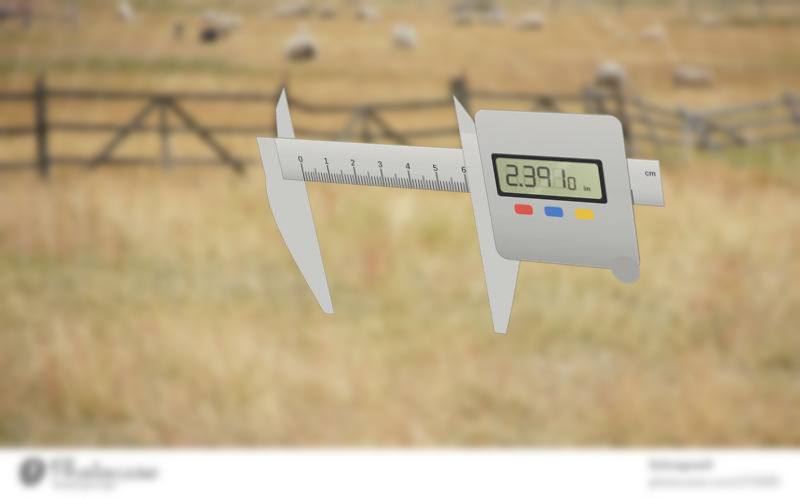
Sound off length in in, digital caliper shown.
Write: 2.3910 in
